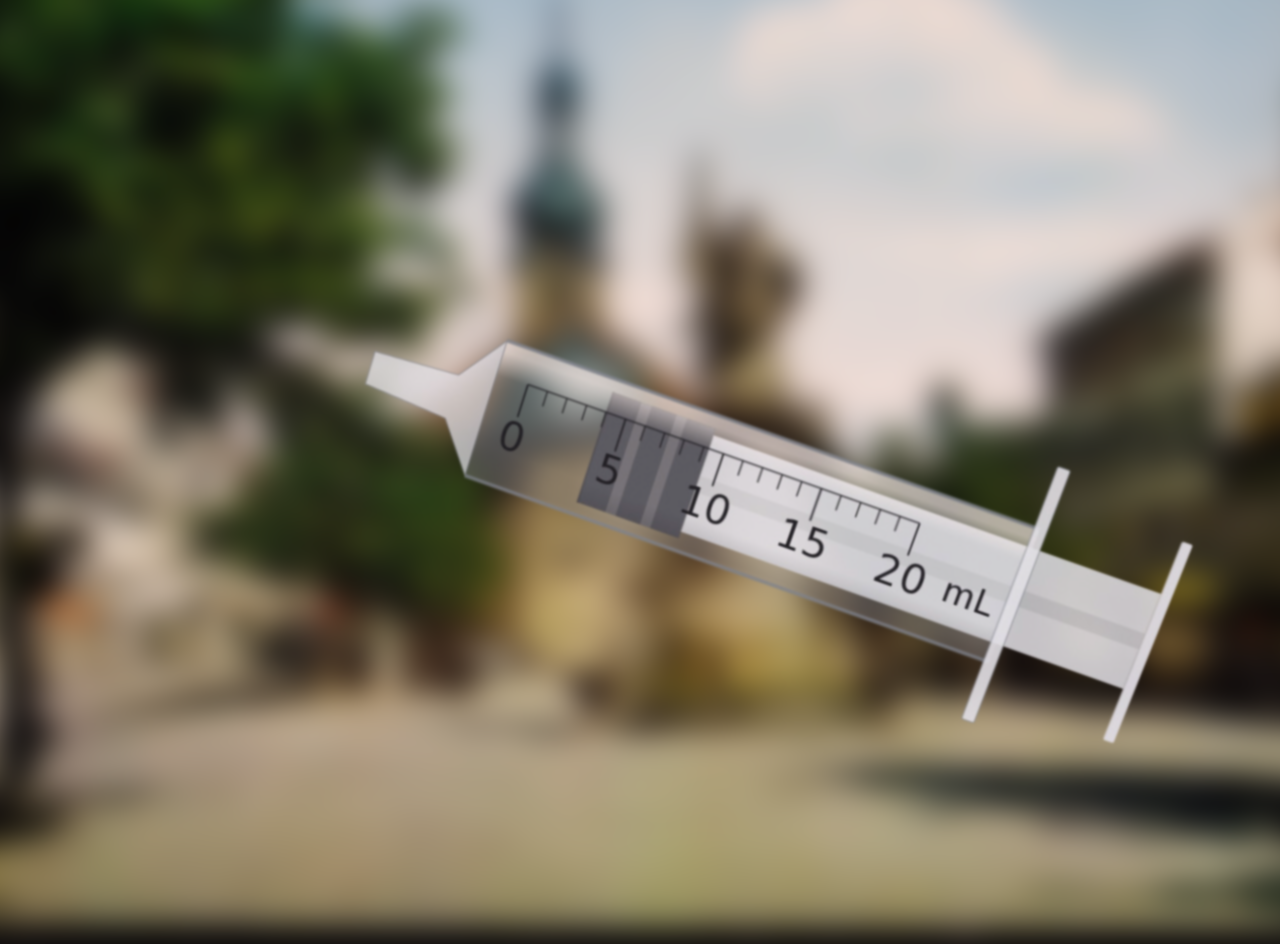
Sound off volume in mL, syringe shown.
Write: 4 mL
